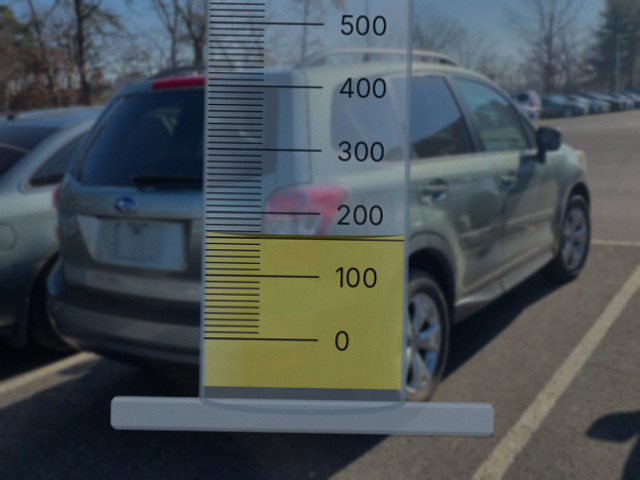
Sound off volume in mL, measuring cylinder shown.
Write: 160 mL
